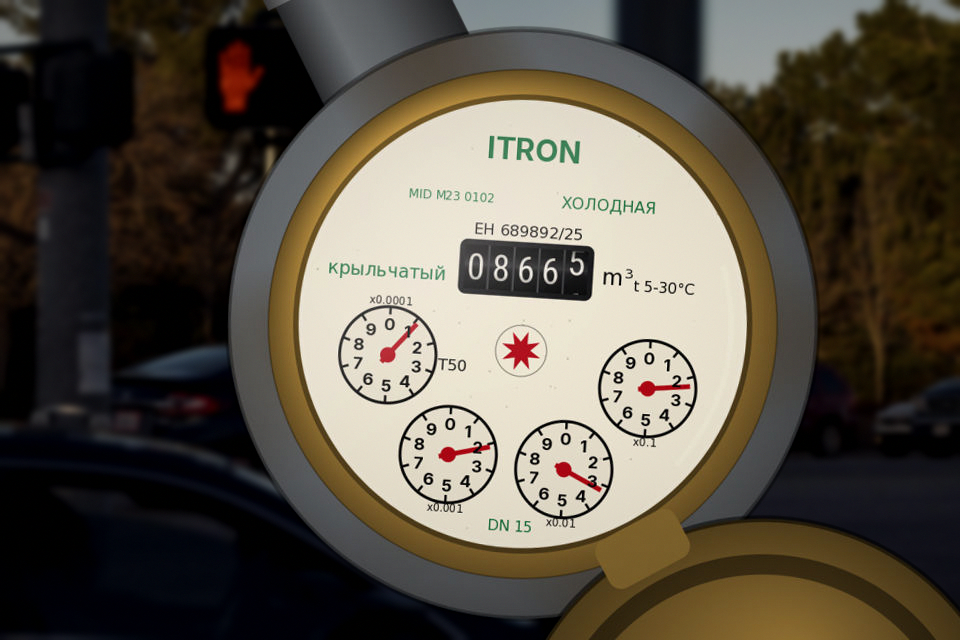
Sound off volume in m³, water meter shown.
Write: 8665.2321 m³
